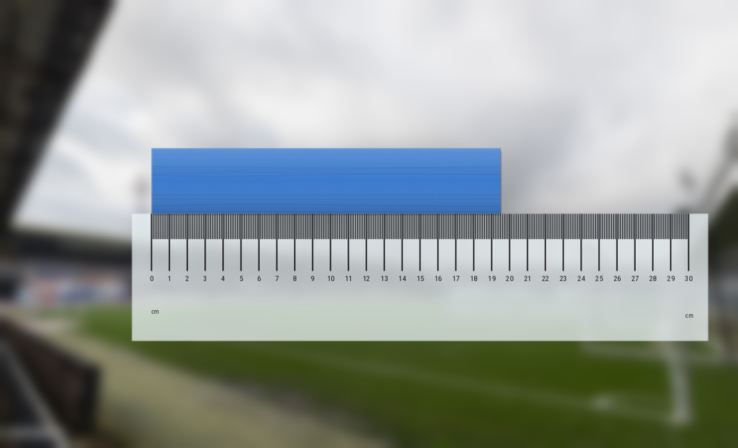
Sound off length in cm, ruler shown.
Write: 19.5 cm
